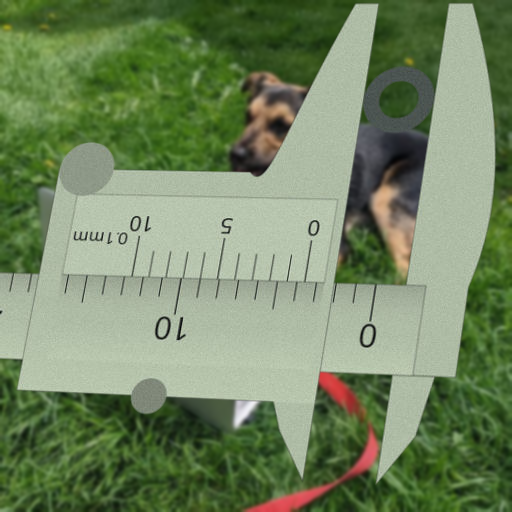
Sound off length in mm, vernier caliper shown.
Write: 3.6 mm
